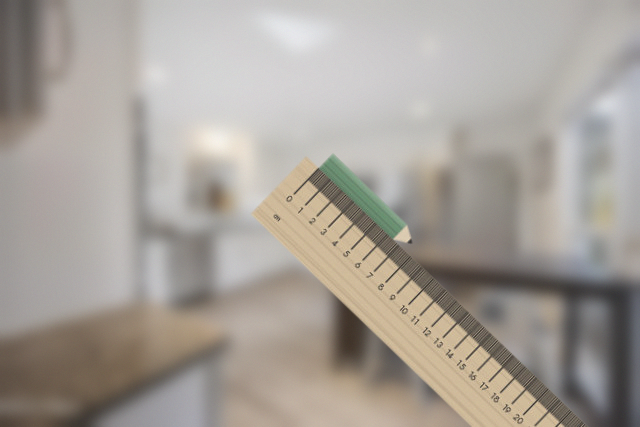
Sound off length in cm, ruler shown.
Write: 7.5 cm
